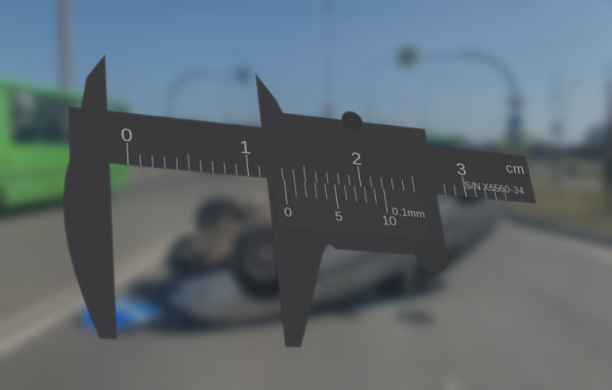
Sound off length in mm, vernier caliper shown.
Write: 13.1 mm
